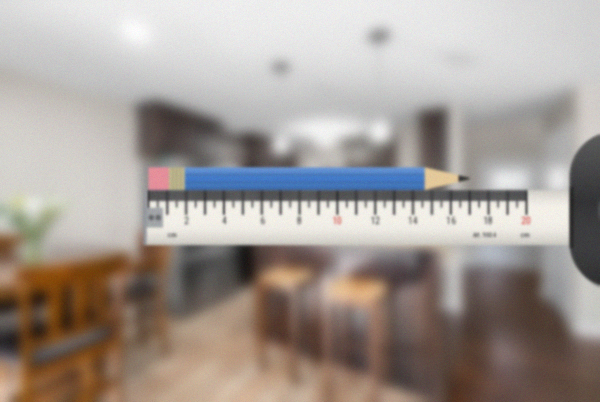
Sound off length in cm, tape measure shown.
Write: 17 cm
